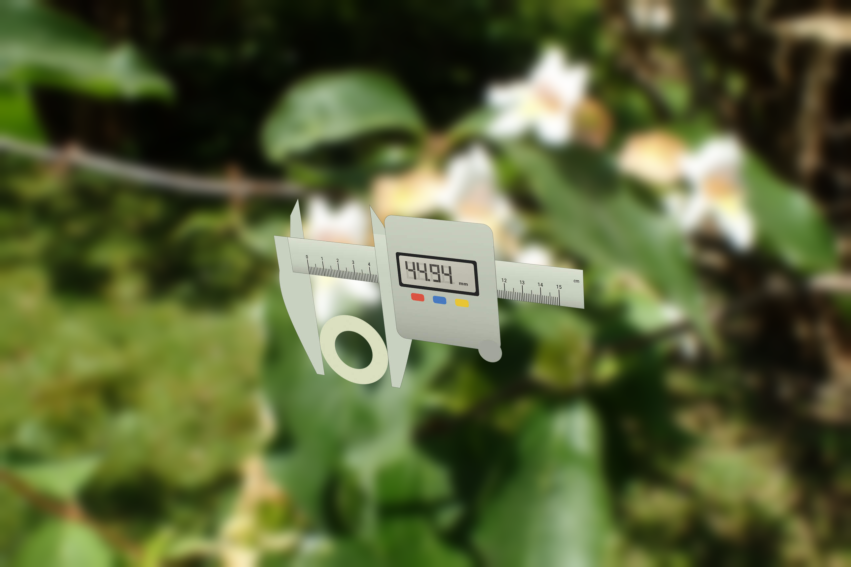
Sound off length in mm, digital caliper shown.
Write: 44.94 mm
